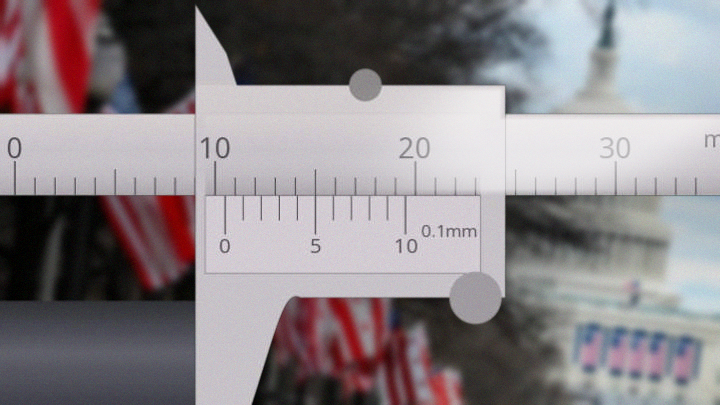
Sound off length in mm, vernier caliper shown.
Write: 10.5 mm
